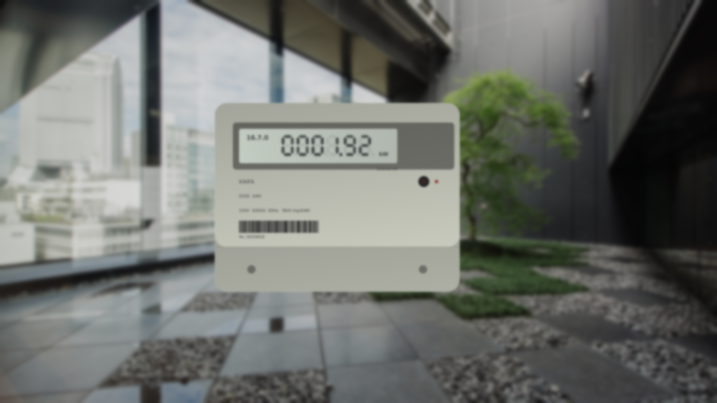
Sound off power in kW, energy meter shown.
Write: 1.92 kW
